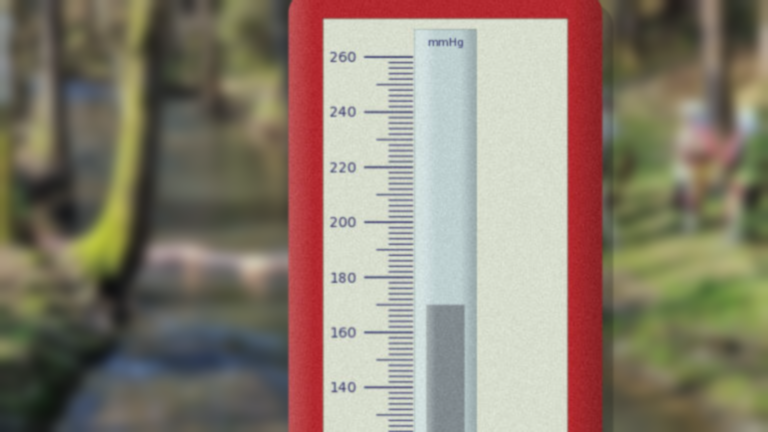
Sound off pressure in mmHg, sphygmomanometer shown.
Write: 170 mmHg
